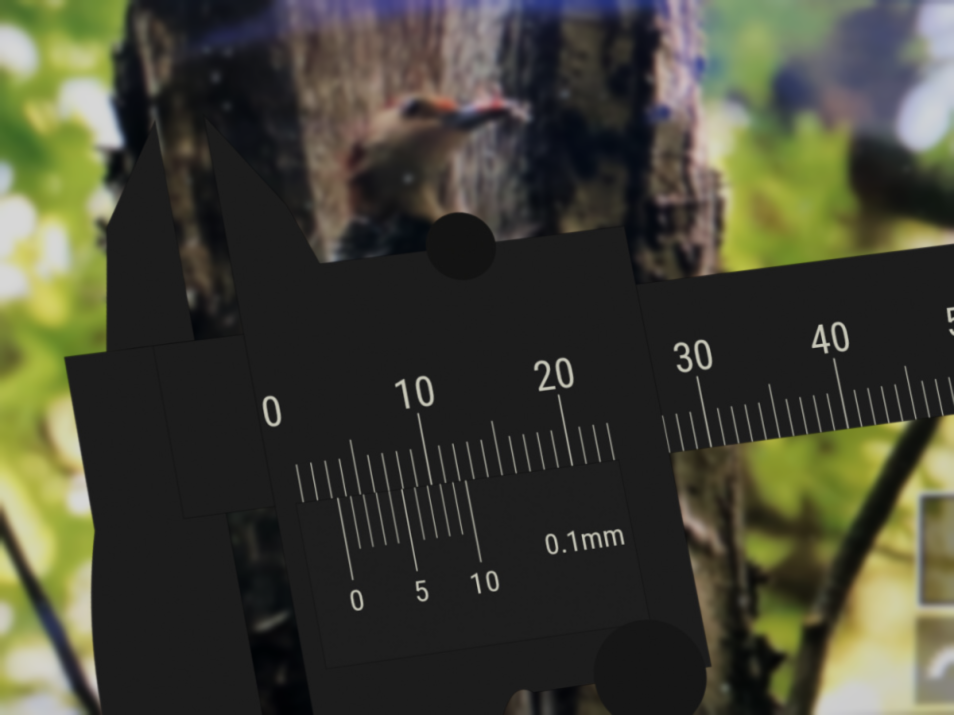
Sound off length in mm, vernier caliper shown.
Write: 3.4 mm
